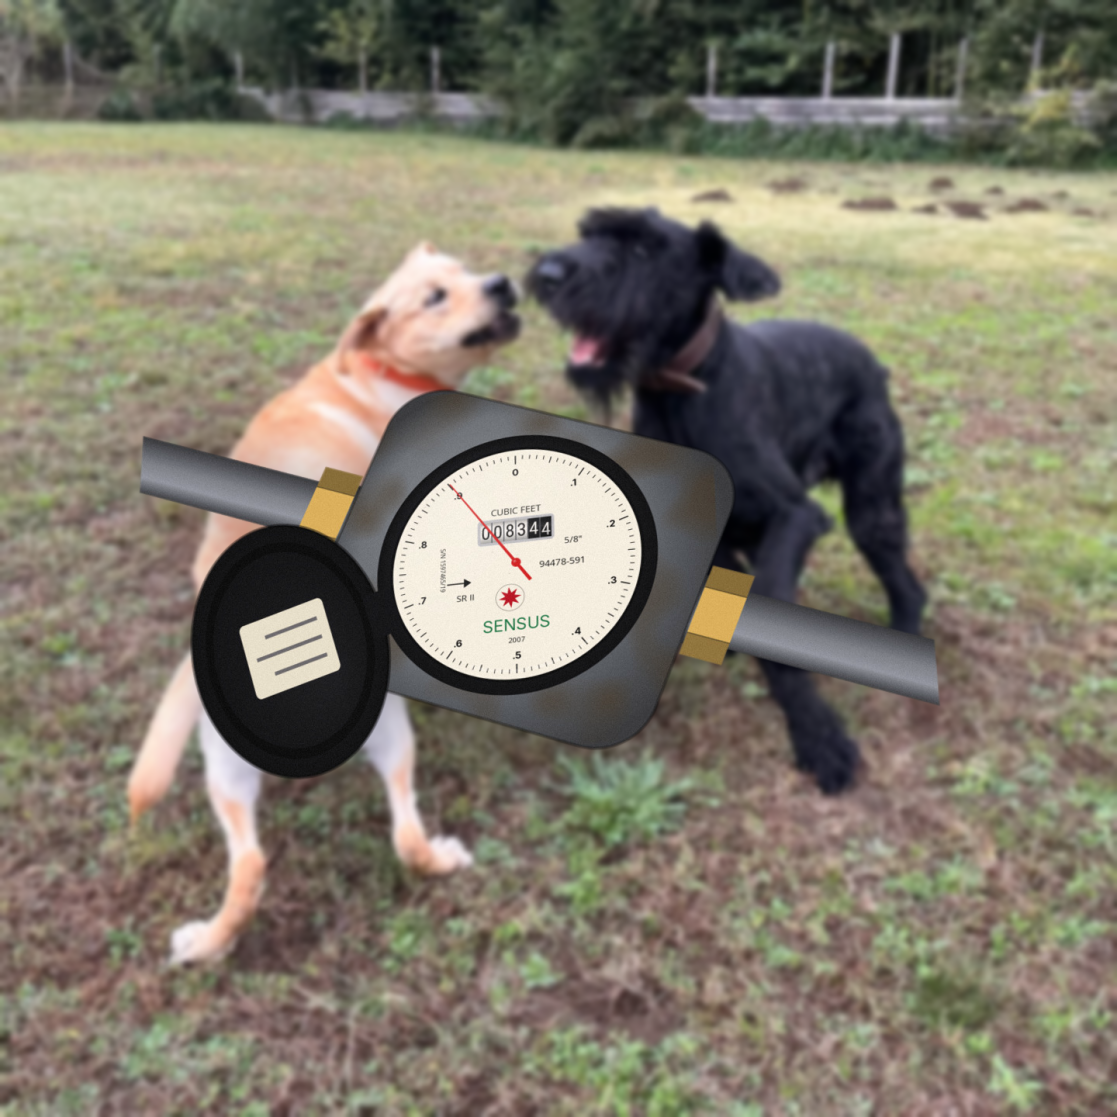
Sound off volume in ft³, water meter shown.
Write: 8343.90 ft³
